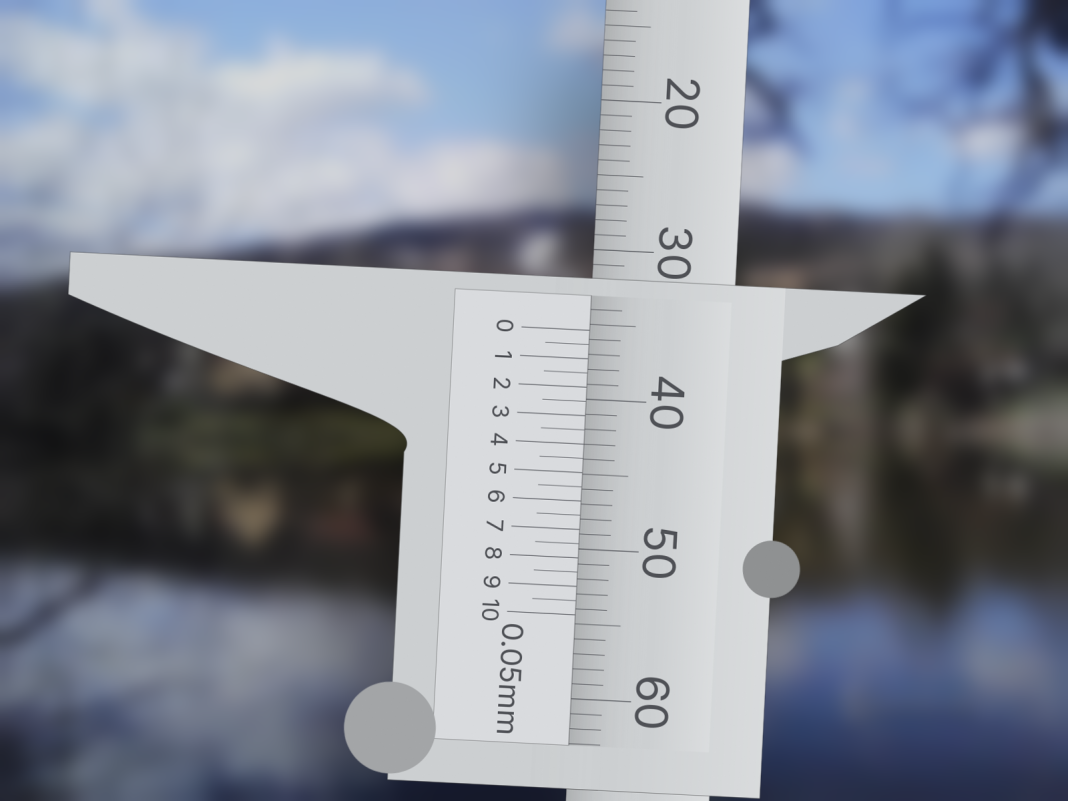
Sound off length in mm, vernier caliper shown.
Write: 35.4 mm
